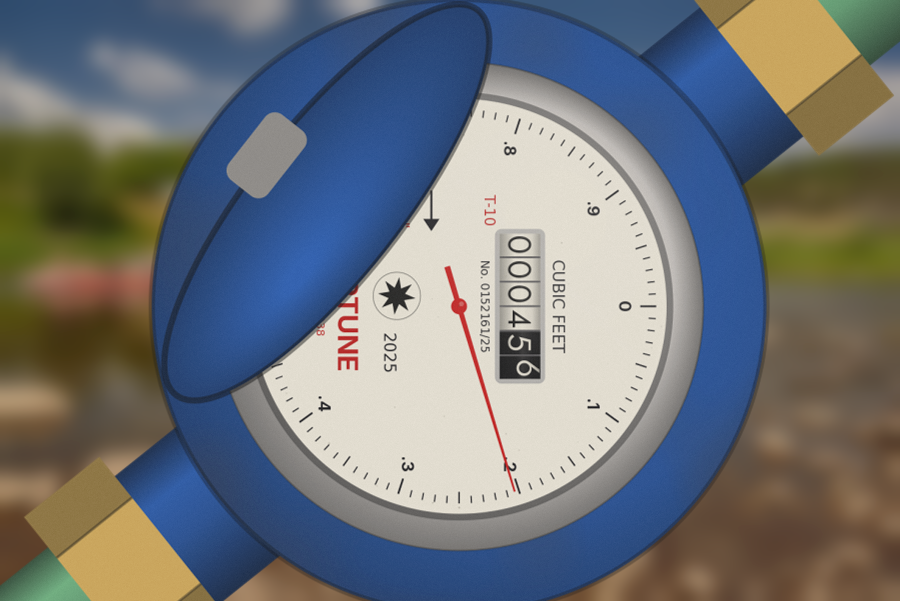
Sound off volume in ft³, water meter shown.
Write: 456.20 ft³
